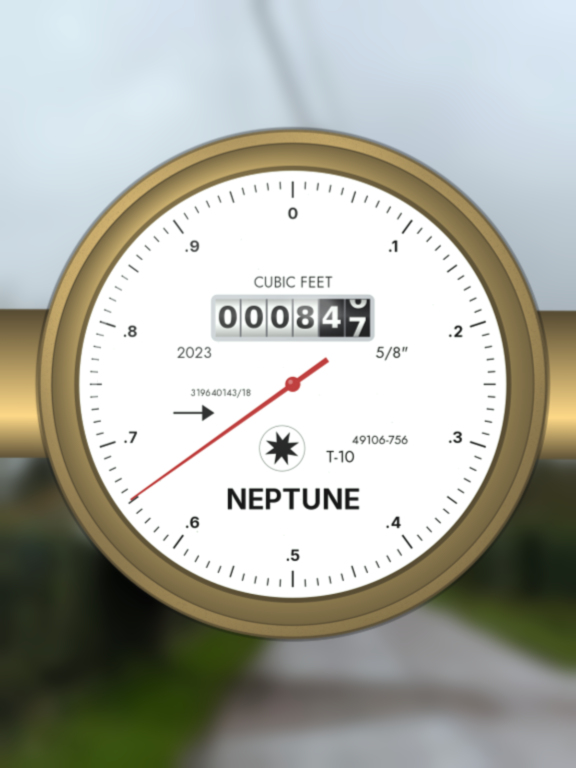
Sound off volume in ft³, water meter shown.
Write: 846.65 ft³
